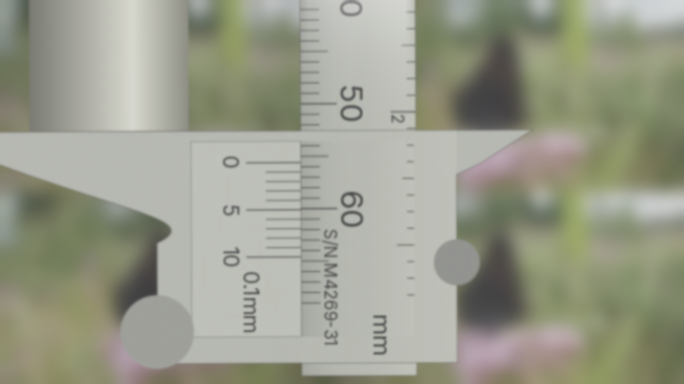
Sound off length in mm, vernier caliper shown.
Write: 55.6 mm
